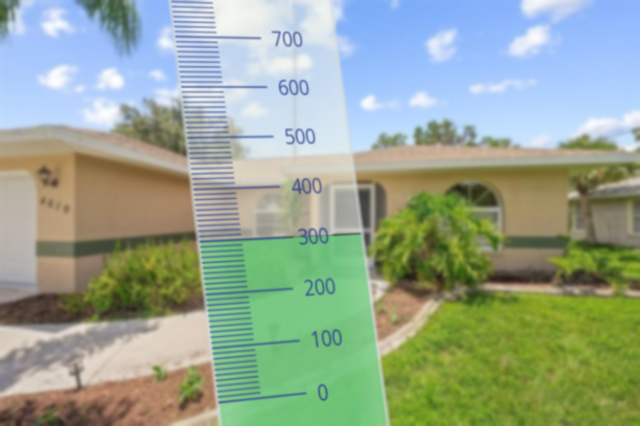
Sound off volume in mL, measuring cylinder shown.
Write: 300 mL
